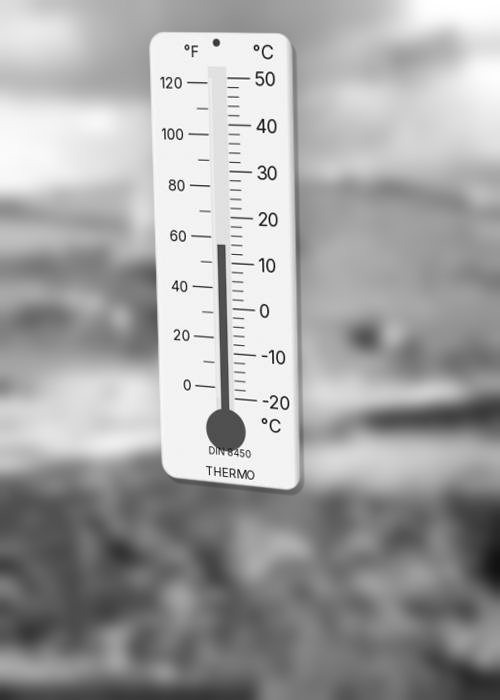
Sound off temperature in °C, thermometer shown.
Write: 14 °C
